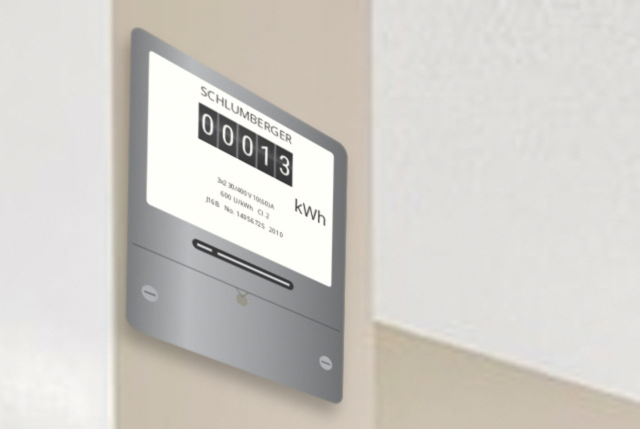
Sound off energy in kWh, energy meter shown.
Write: 13 kWh
